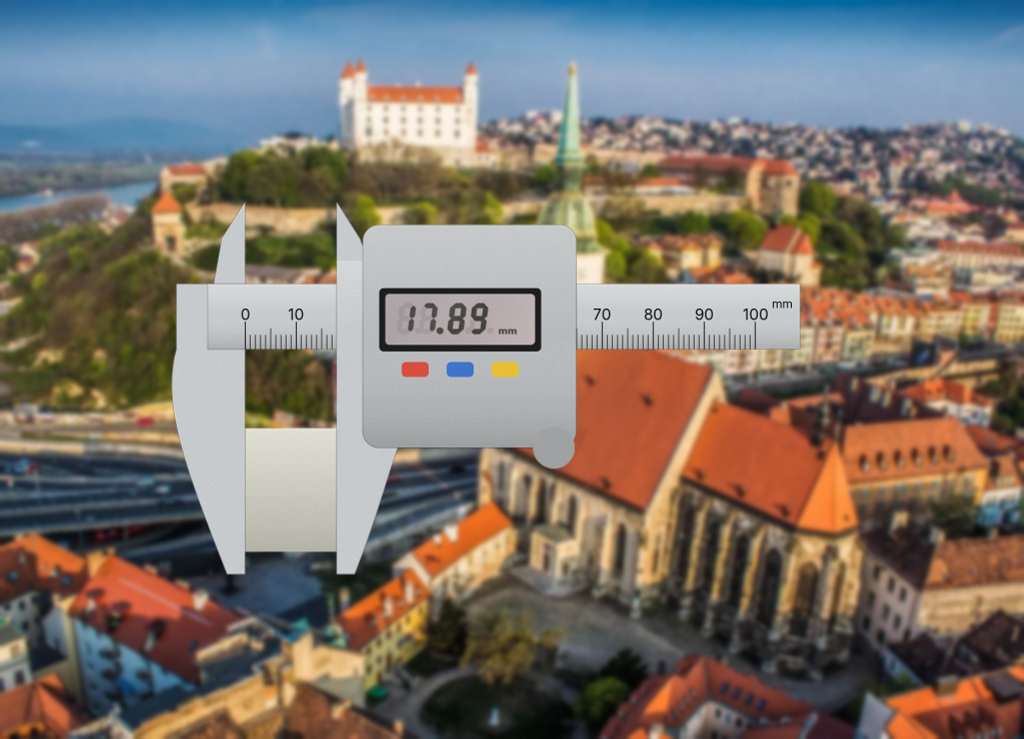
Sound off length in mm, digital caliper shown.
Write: 17.89 mm
